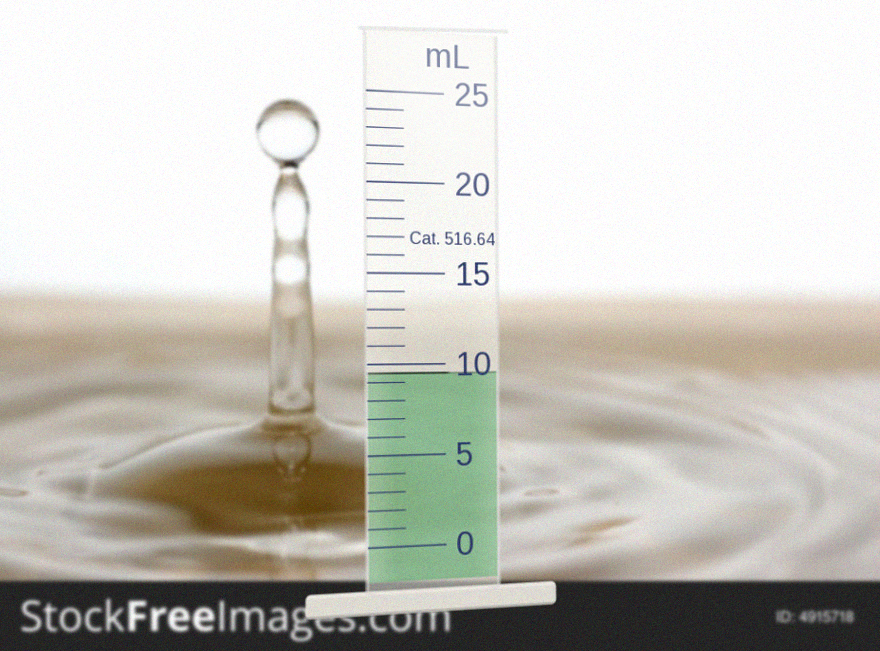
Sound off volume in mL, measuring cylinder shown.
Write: 9.5 mL
